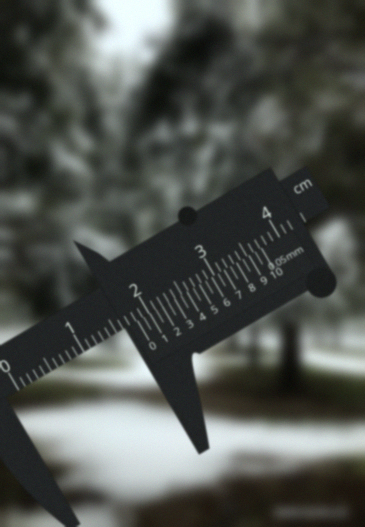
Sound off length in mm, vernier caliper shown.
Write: 18.2 mm
